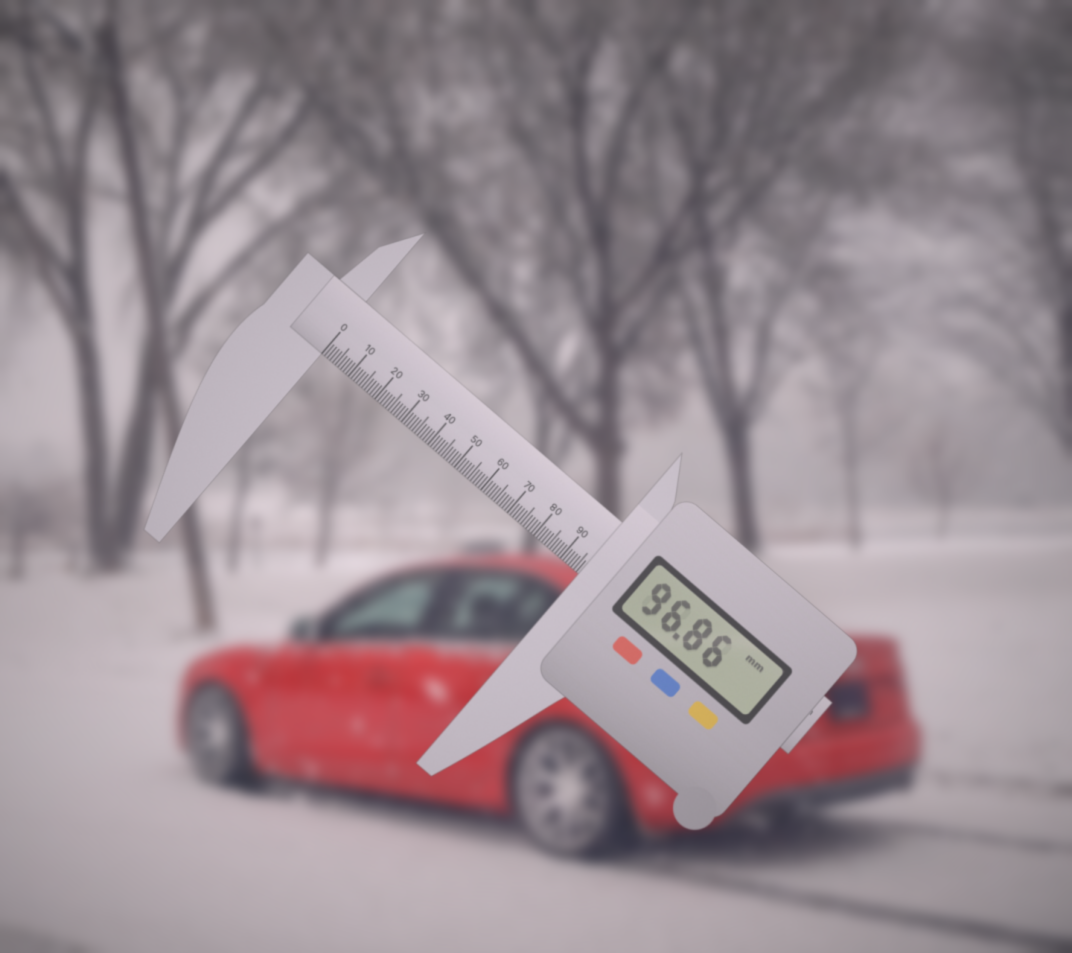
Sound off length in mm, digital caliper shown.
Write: 96.86 mm
